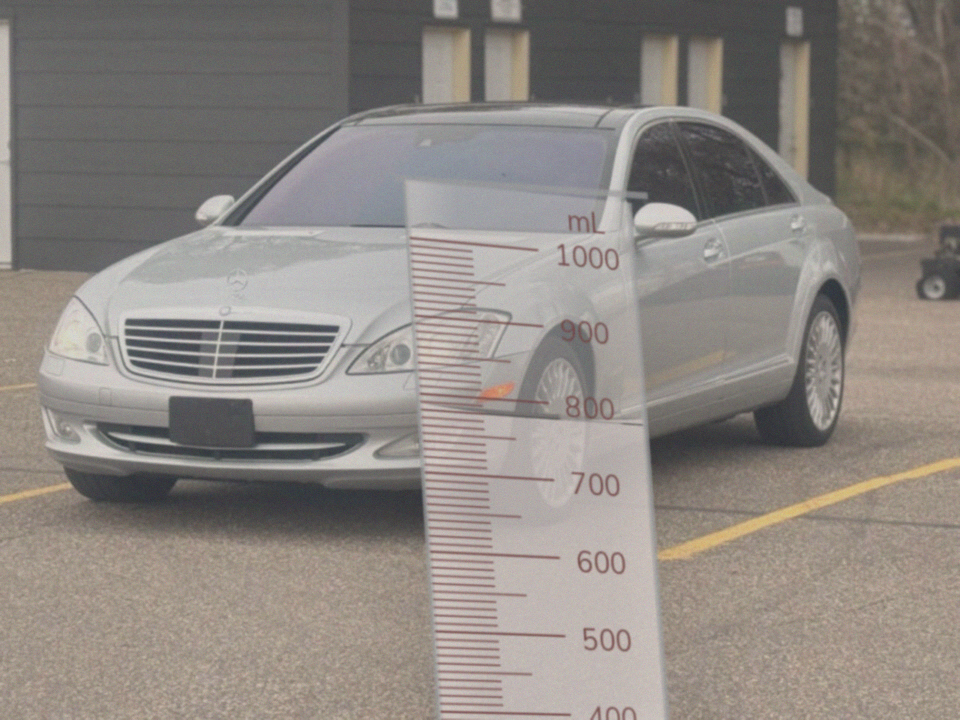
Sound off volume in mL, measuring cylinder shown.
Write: 780 mL
